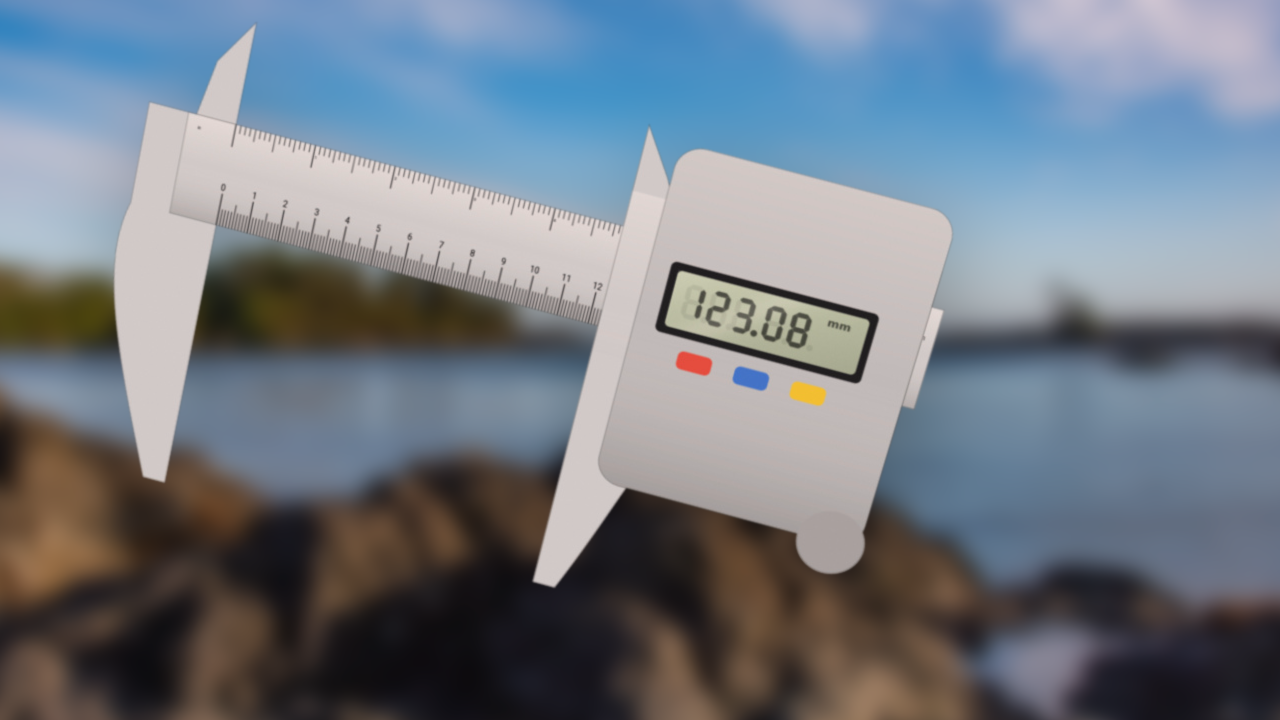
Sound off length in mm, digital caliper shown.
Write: 123.08 mm
